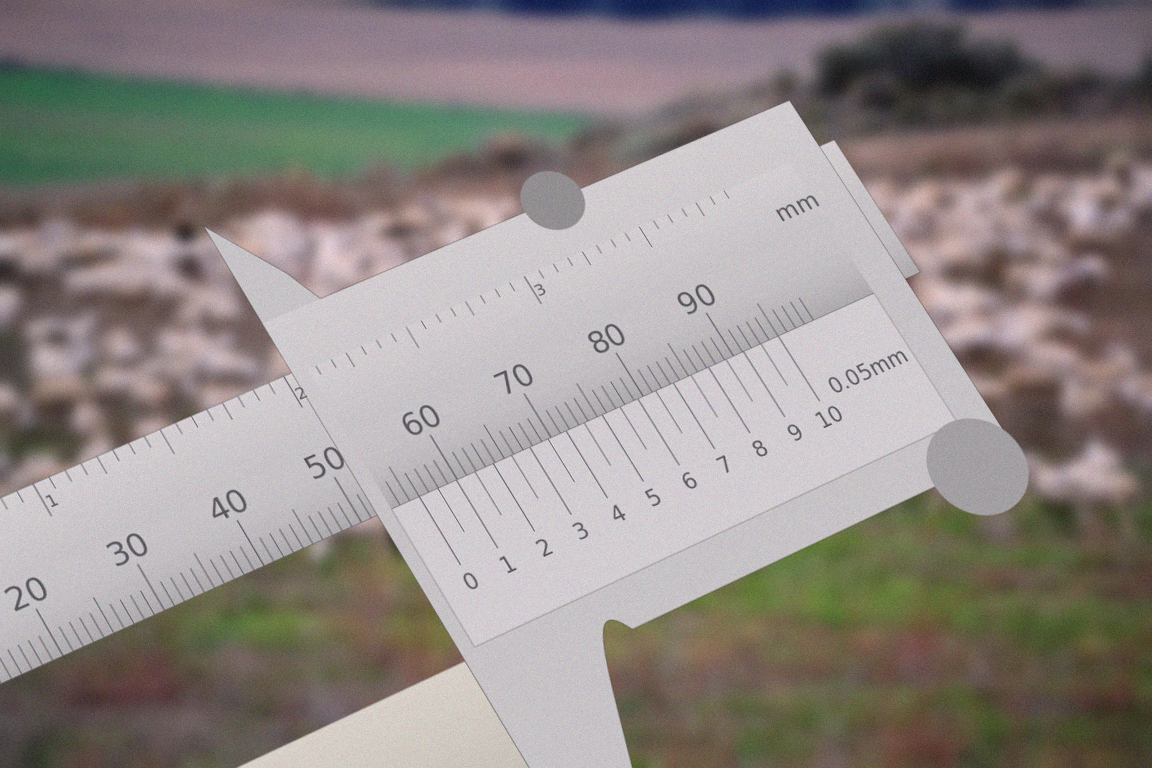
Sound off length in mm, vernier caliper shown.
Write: 56.0 mm
